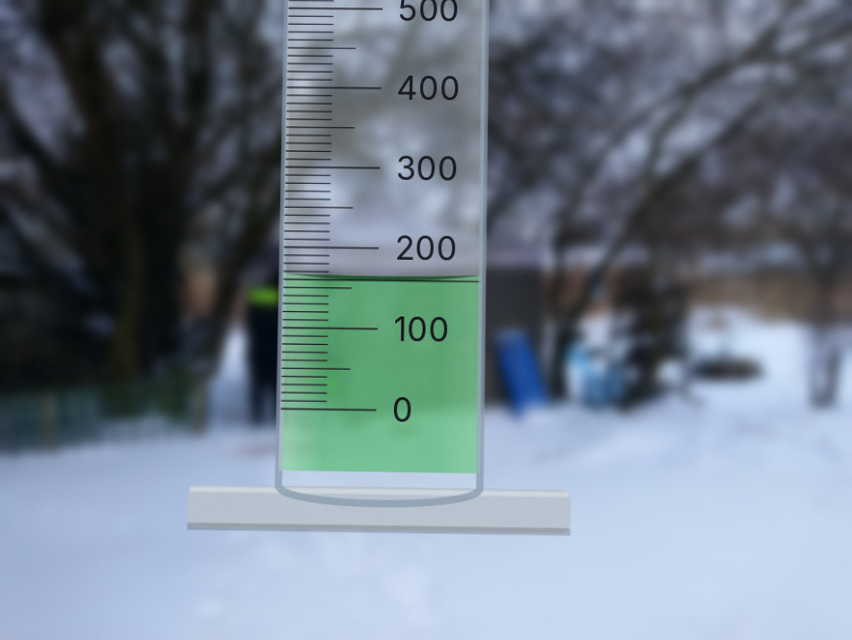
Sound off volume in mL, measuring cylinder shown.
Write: 160 mL
